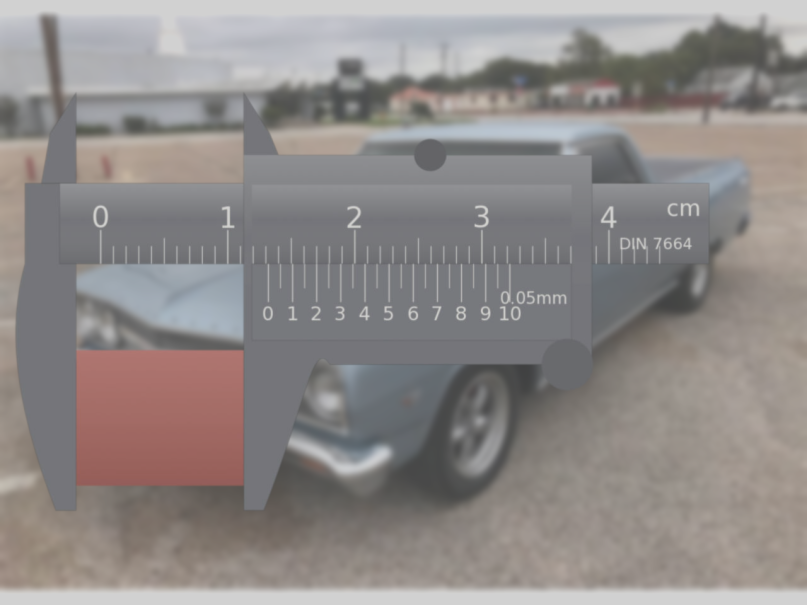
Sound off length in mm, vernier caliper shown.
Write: 13.2 mm
